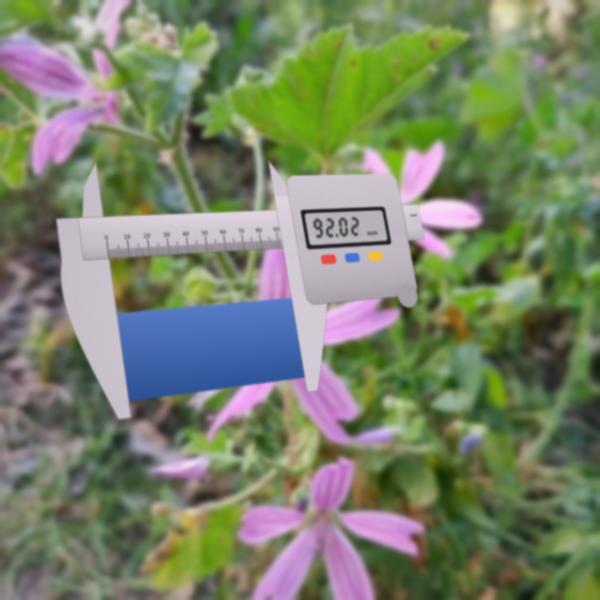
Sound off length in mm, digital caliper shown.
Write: 92.02 mm
